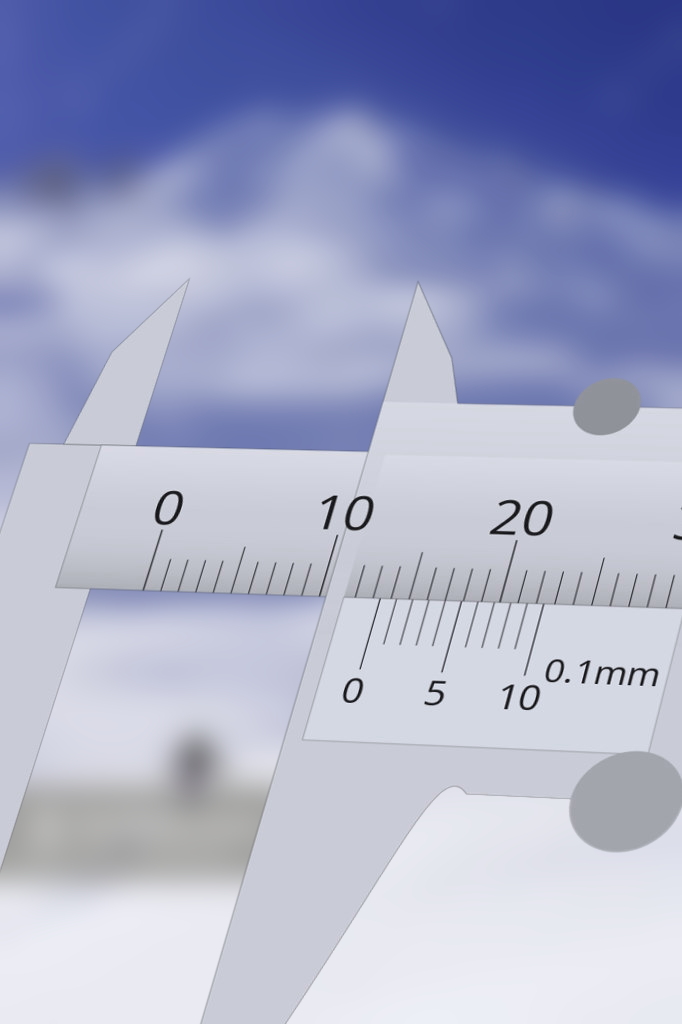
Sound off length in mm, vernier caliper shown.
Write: 13.4 mm
